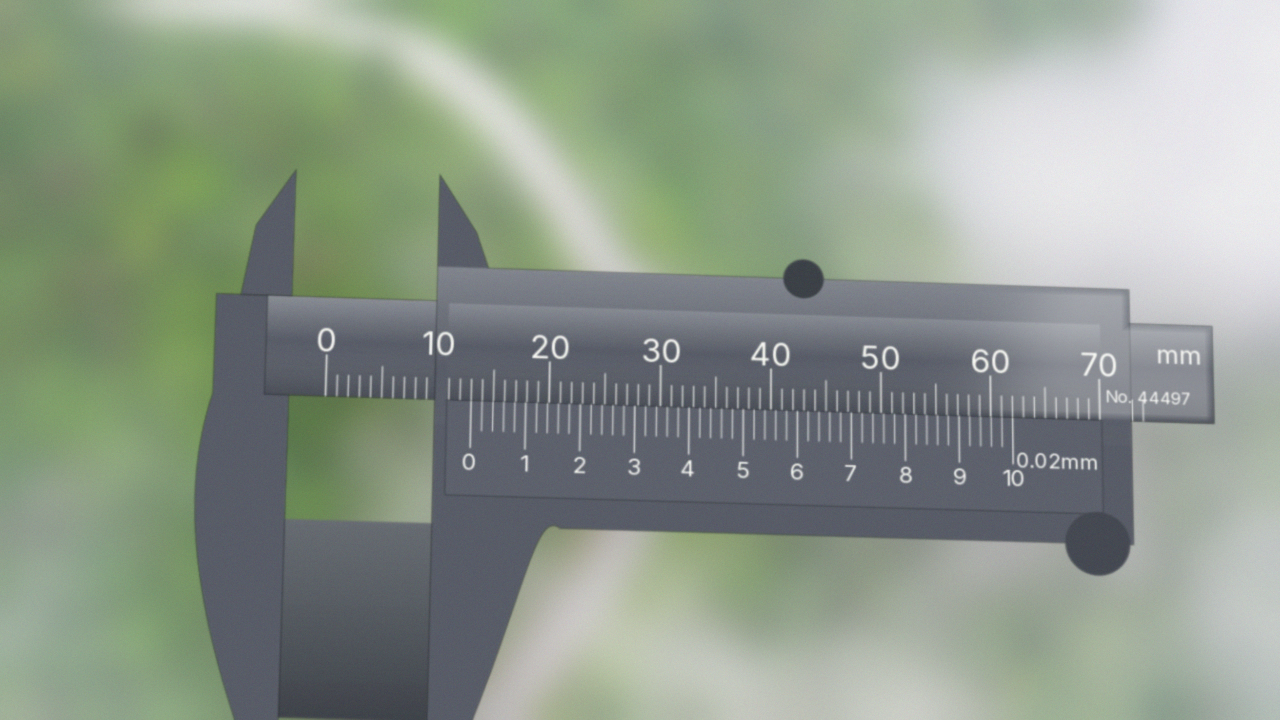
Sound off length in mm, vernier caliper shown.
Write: 13.0 mm
